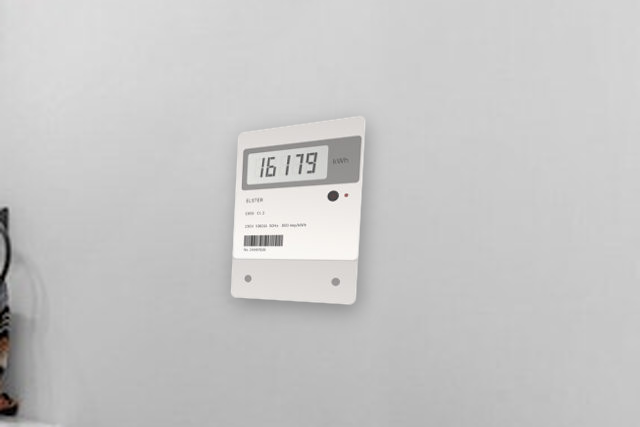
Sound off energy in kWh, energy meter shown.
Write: 16179 kWh
